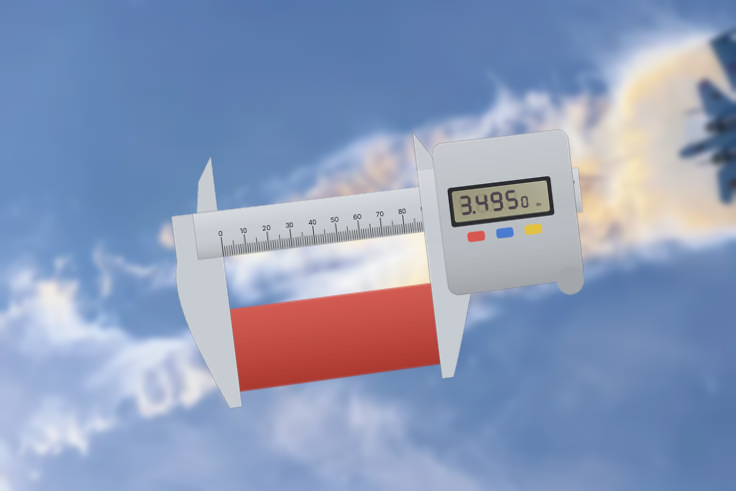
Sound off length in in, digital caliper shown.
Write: 3.4950 in
